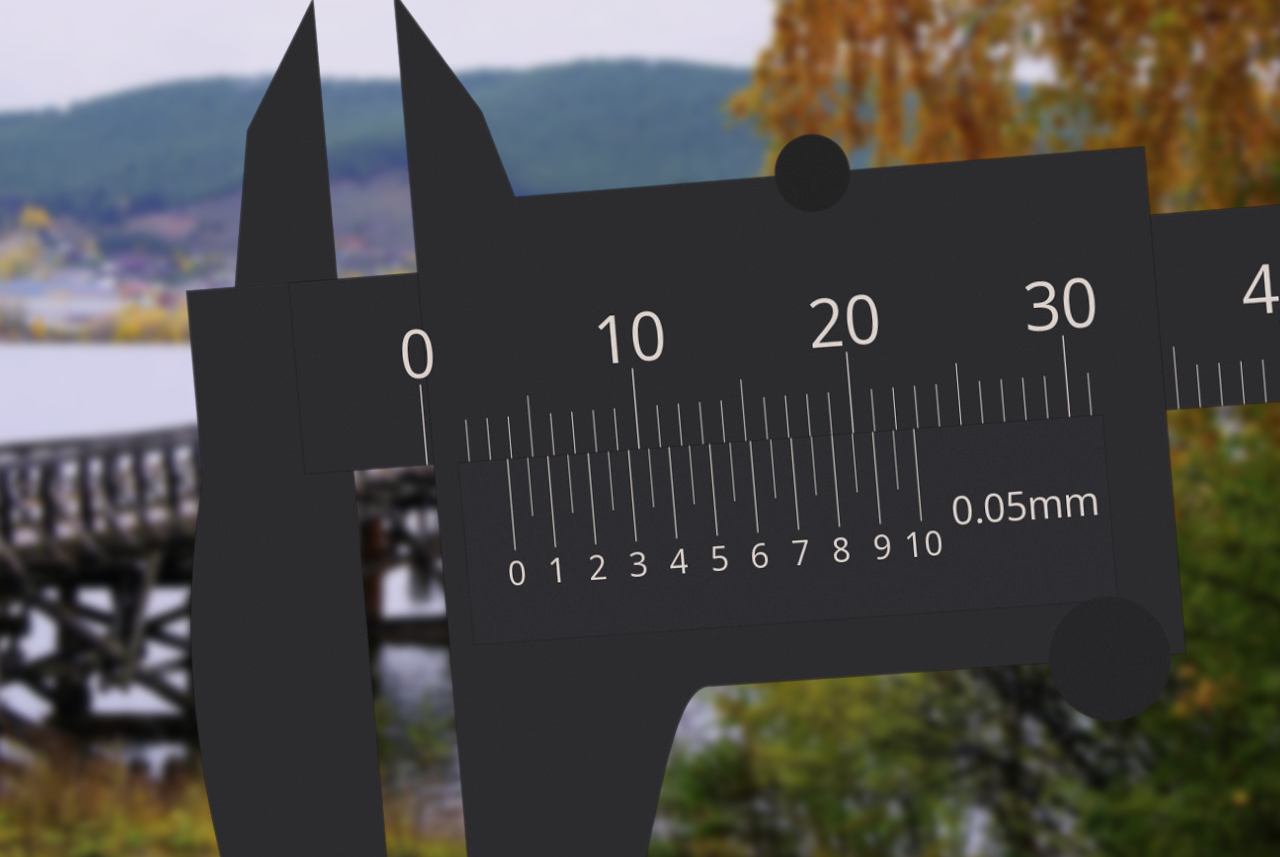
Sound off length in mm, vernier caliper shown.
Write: 3.8 mm
